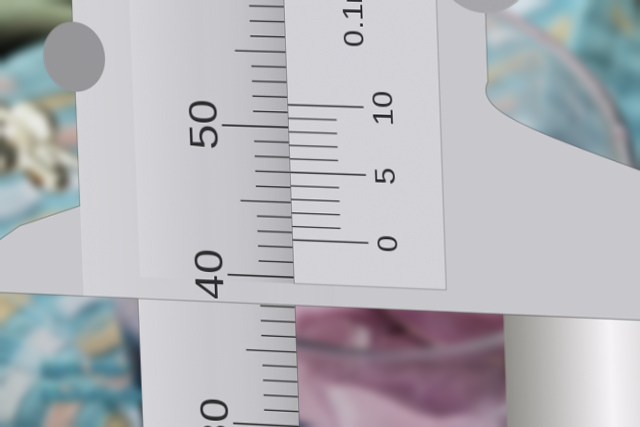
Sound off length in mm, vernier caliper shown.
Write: 42.5 mm
